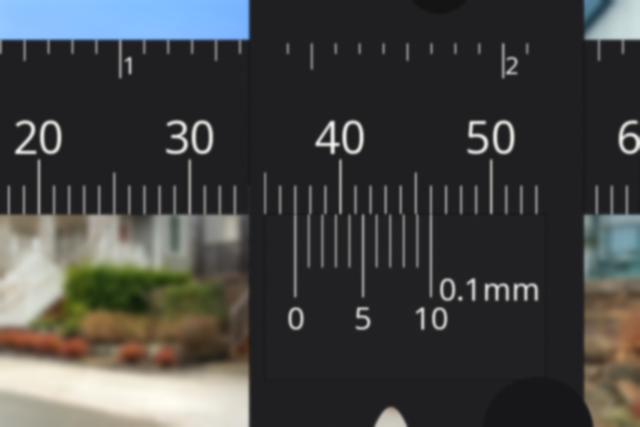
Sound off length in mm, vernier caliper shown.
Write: 37.0 mm
